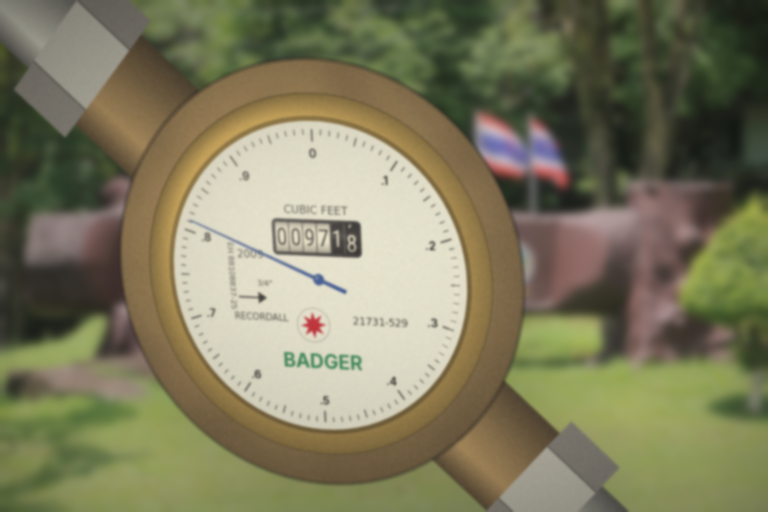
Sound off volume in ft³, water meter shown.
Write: 9717.81 ft³
